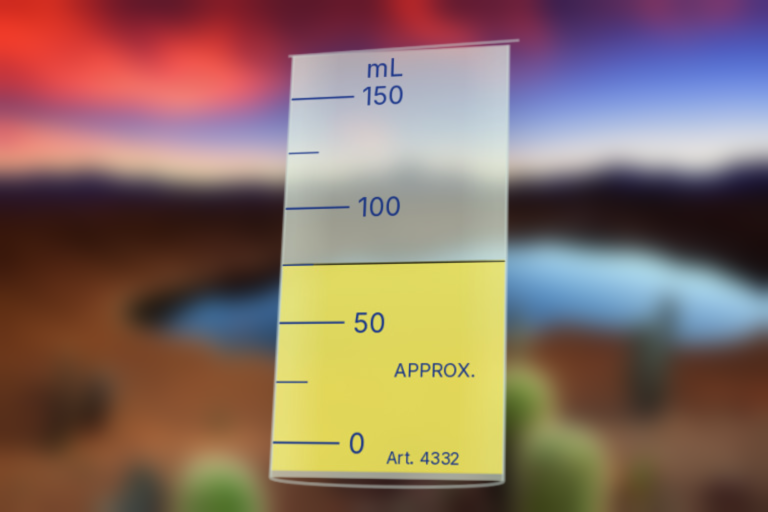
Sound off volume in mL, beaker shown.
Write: 75 mL
